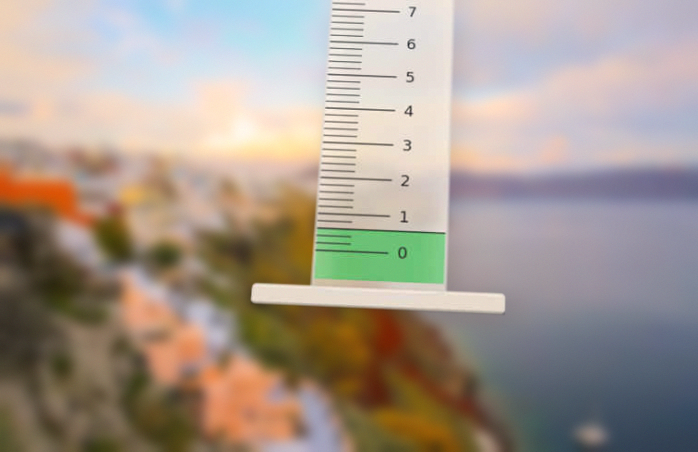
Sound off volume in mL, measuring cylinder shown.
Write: 0.6 mL
